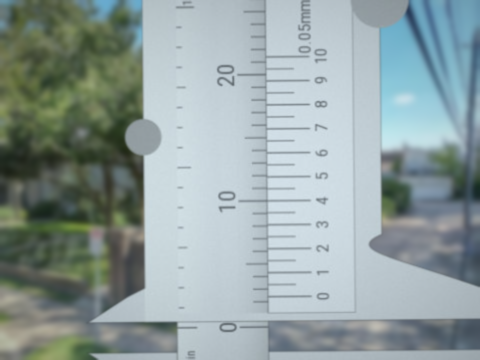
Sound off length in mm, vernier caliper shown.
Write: 2.4 mm
